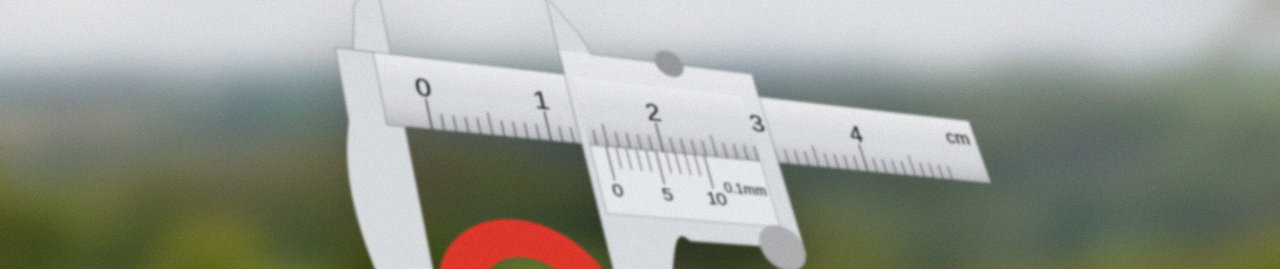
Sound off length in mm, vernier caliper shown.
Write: 14.8 mm
